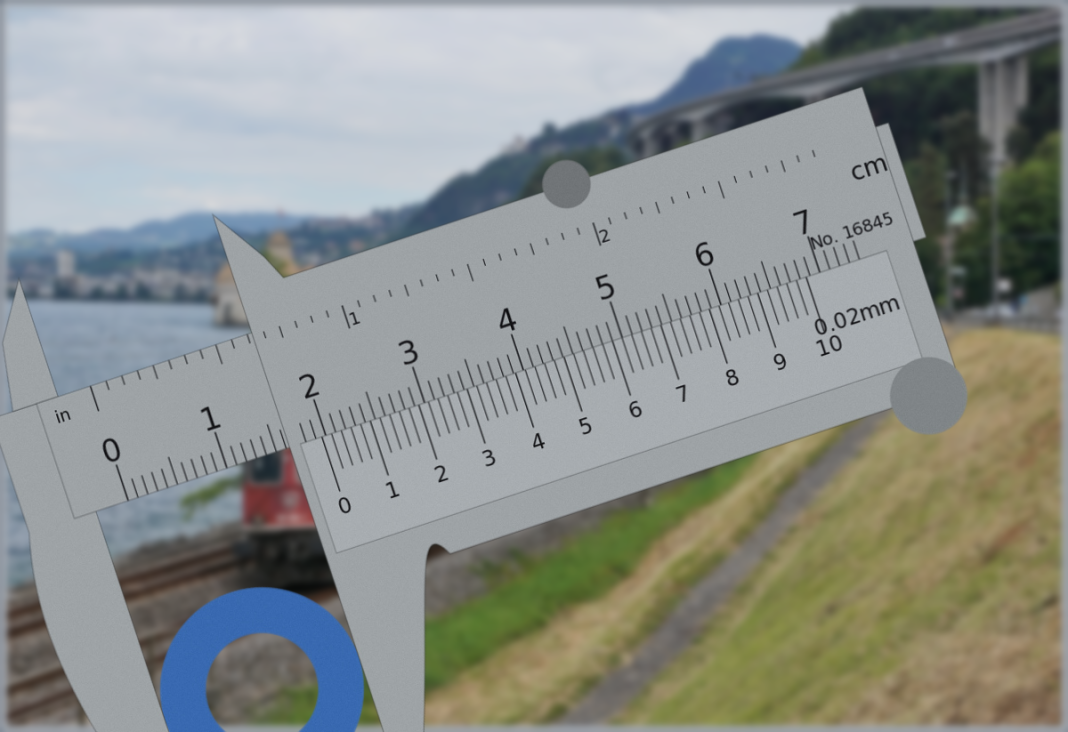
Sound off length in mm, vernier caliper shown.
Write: 19.6 mm
